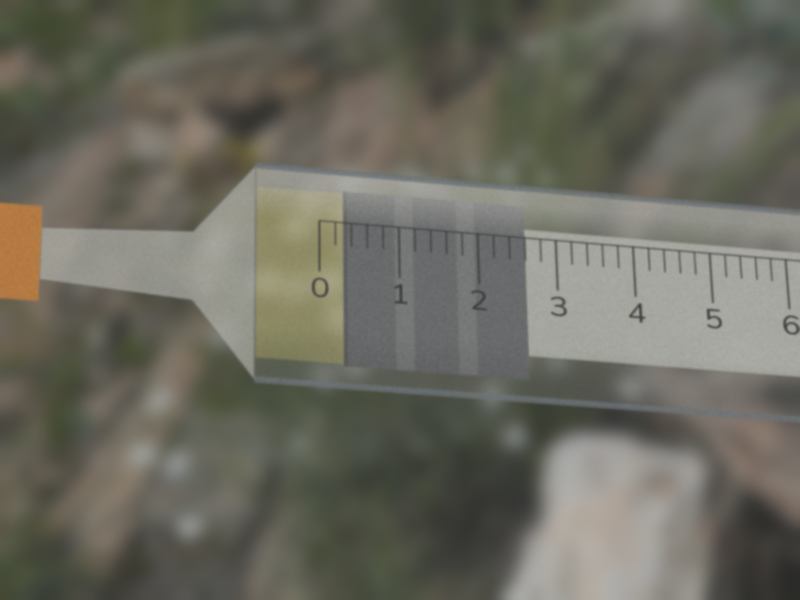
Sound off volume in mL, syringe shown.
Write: 0.3 mL
